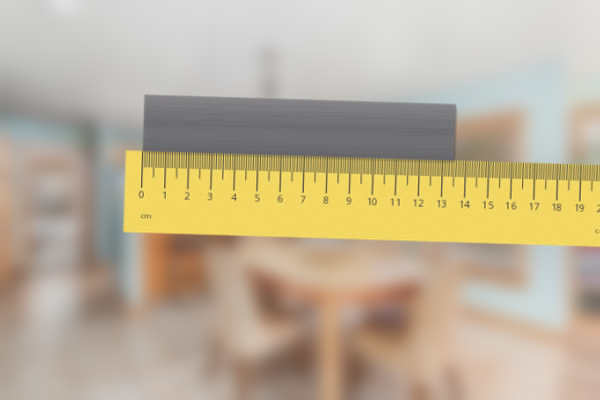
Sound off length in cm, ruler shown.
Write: 13.5 cm
